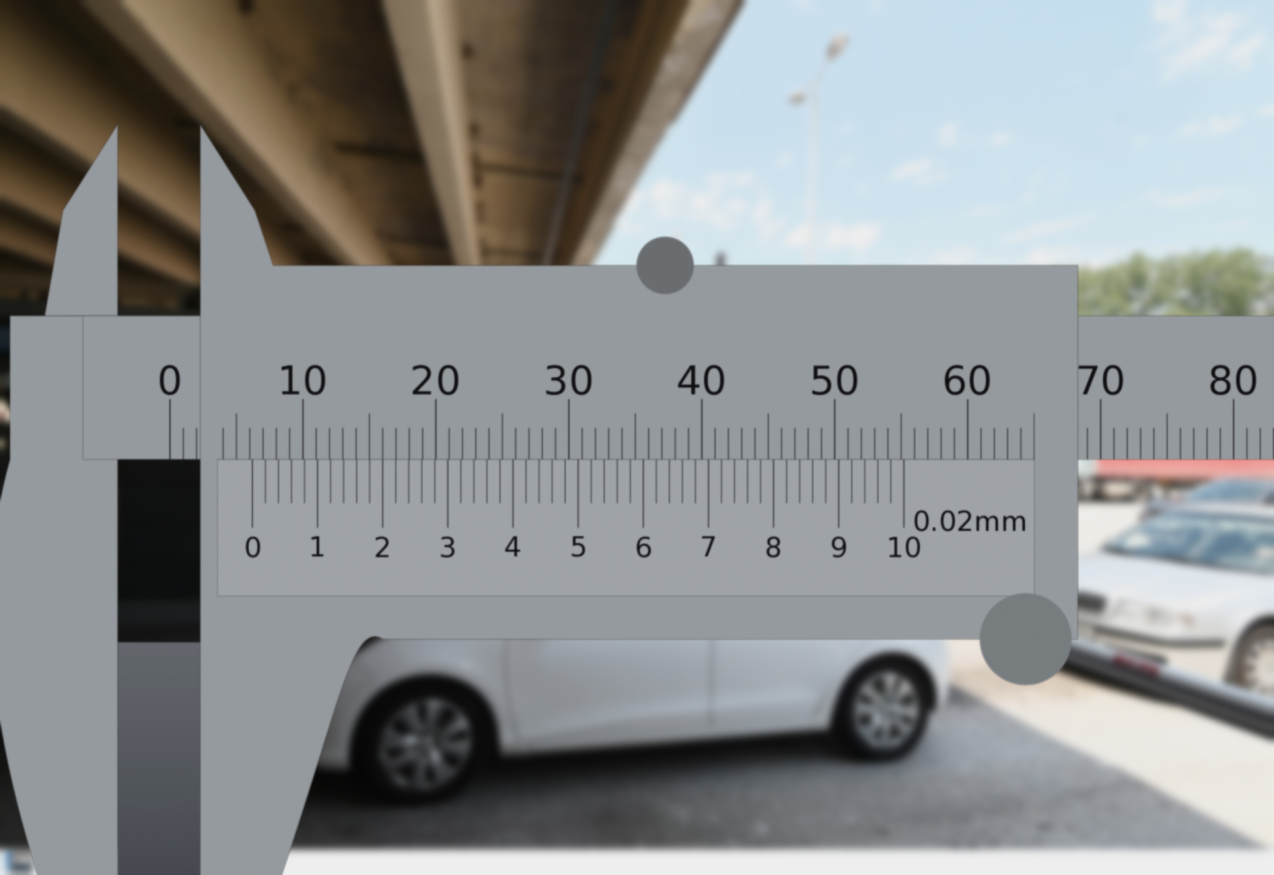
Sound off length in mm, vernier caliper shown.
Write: 6.2 mm
